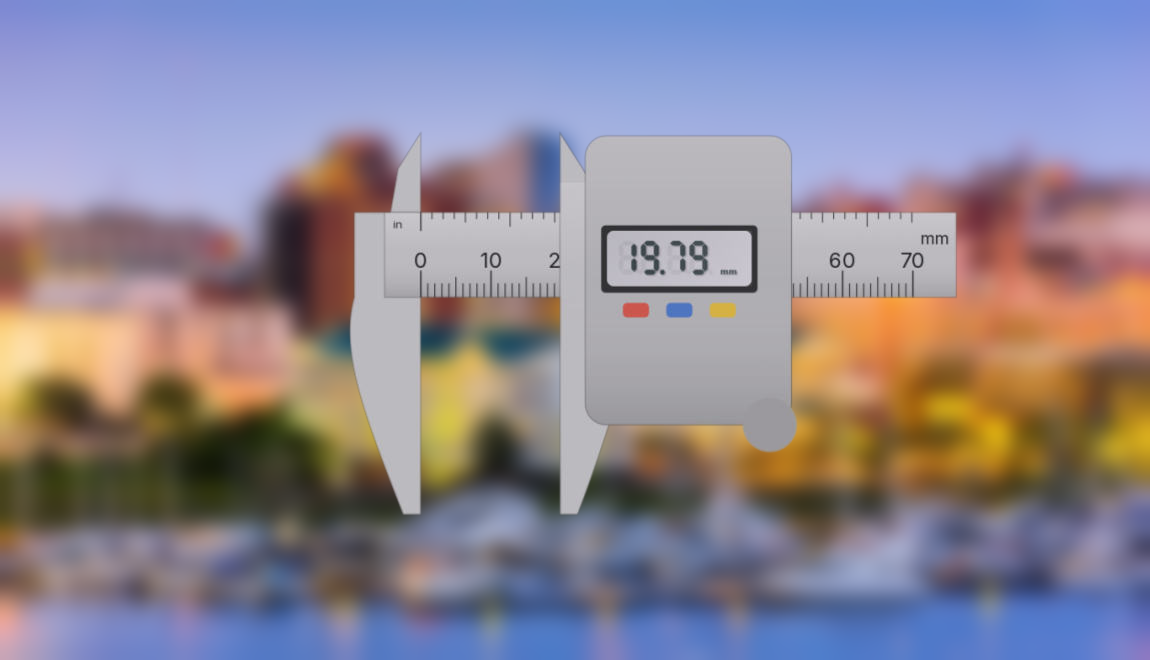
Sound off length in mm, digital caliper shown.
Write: 19.79 mm
